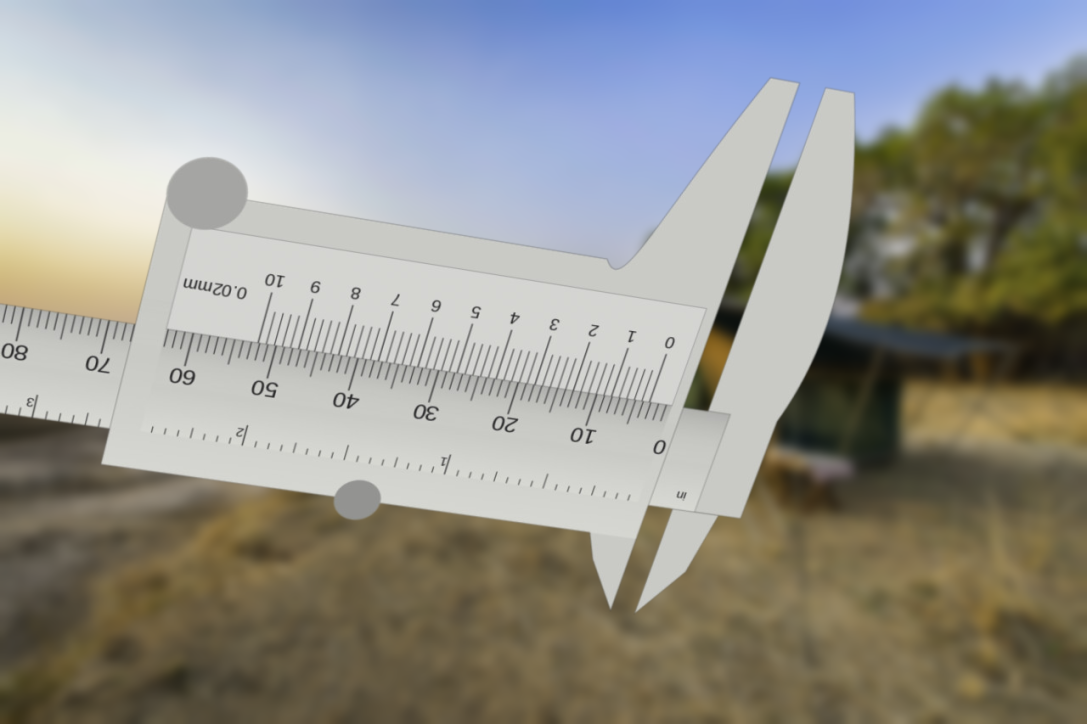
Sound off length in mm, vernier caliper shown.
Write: 3.2 mm
